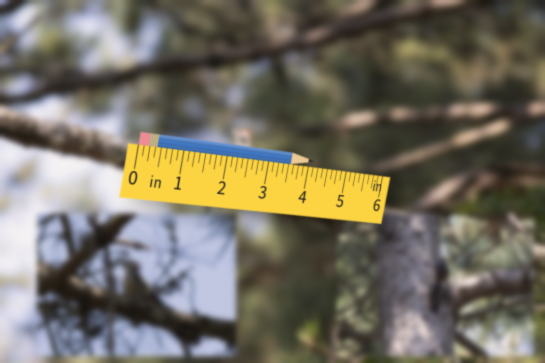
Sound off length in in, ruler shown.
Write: 4.125 in
